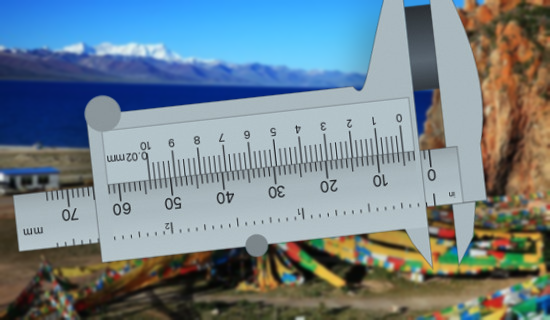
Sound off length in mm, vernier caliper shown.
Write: 5.0 mm
